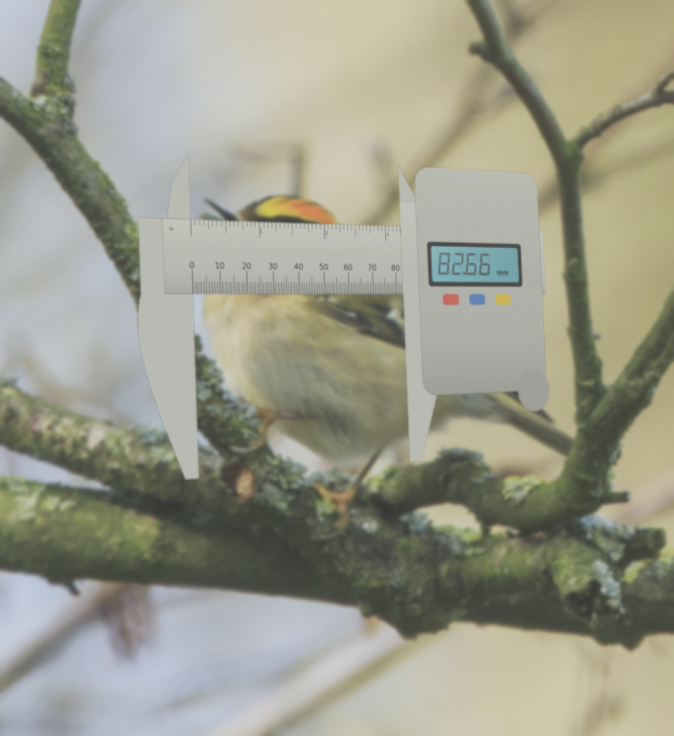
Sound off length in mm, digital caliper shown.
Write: 82.66 mm
